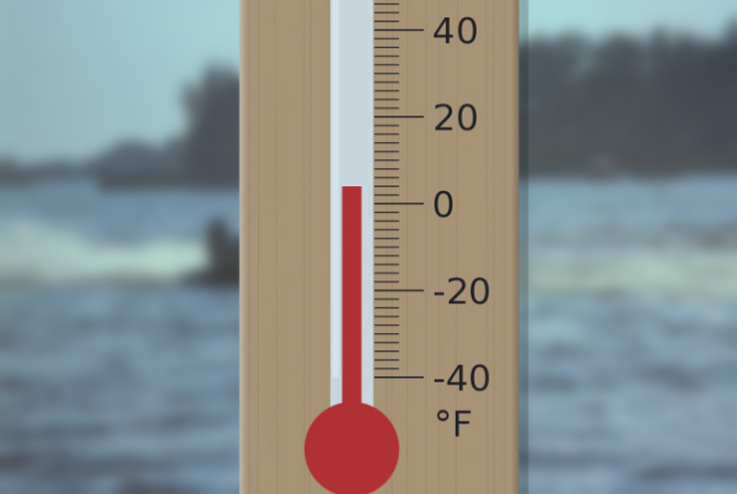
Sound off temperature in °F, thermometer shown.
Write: 4 °F
